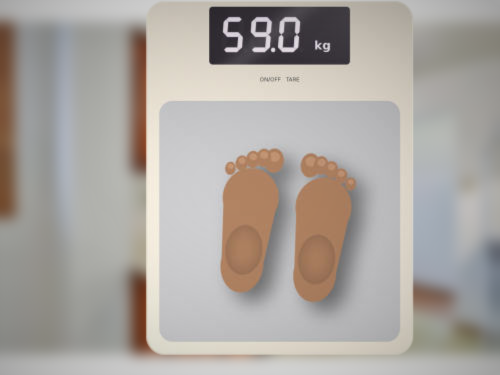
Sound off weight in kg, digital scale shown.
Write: 59.0 kg
